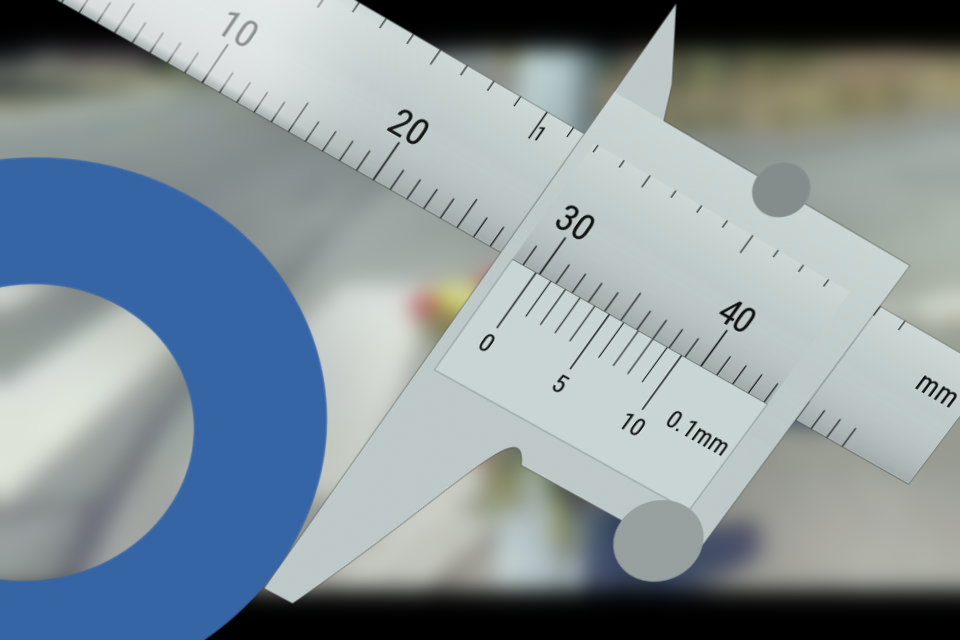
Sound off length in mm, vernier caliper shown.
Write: 29.8 mm
